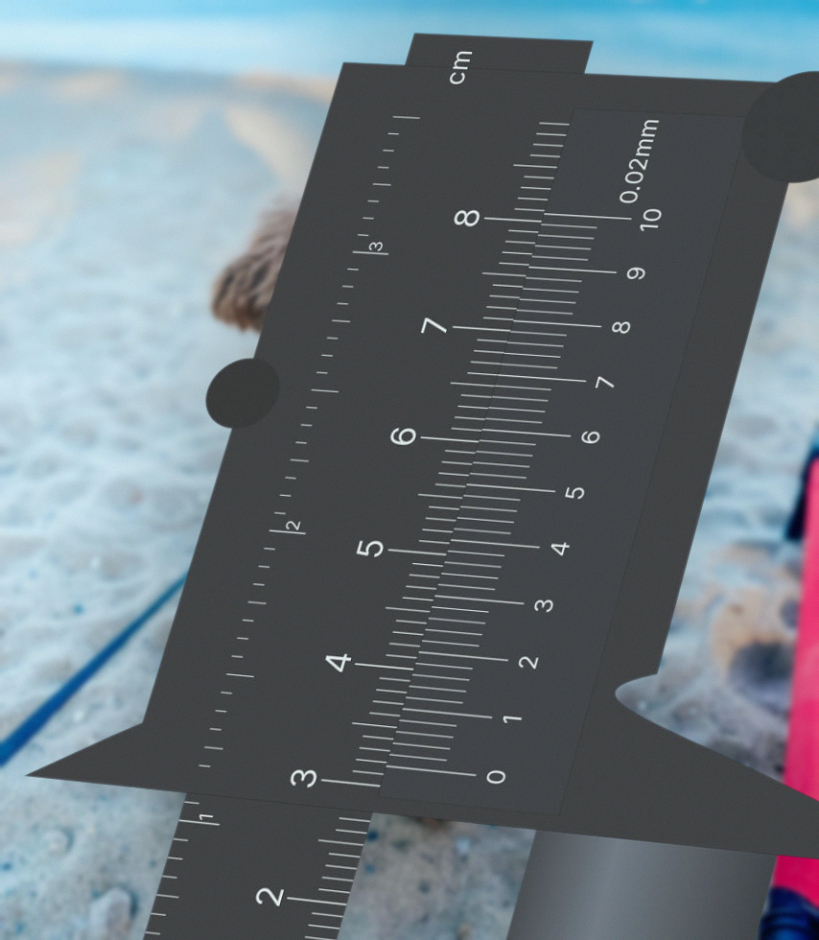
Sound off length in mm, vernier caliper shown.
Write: 31.7 mm
